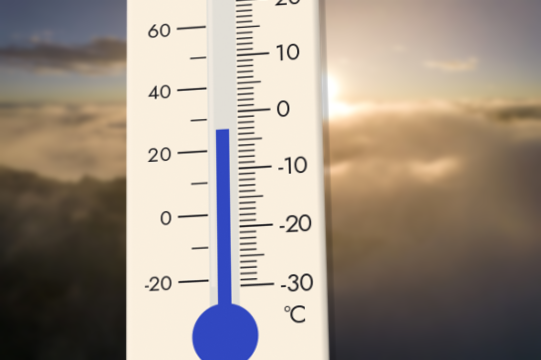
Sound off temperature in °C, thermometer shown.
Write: -3 °C
